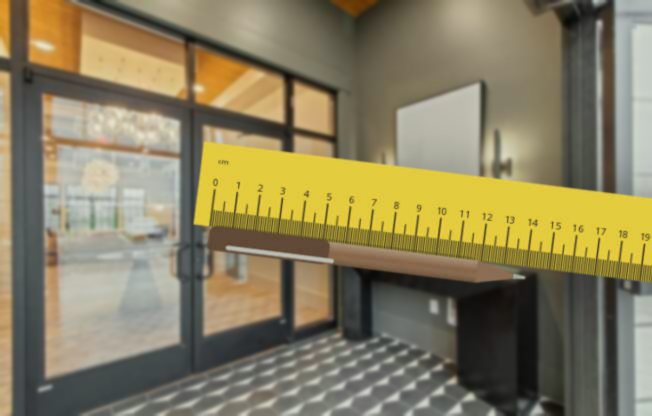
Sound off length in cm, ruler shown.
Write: 14 cm
